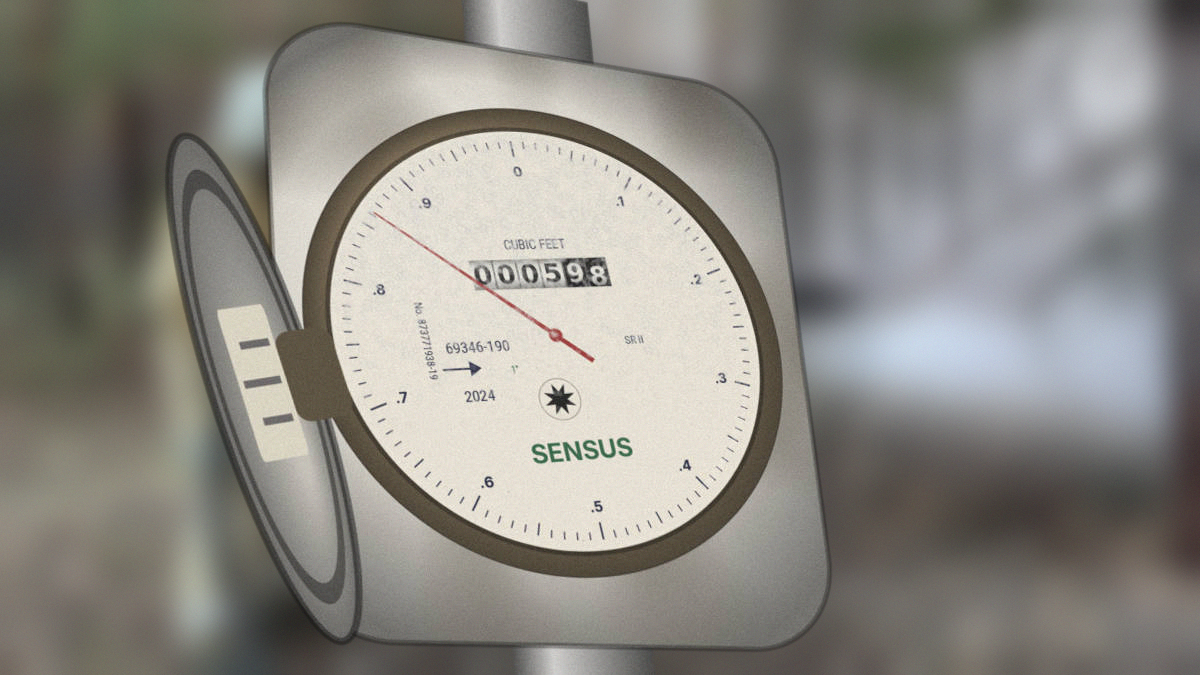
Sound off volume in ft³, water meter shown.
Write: 597.86 ft³
